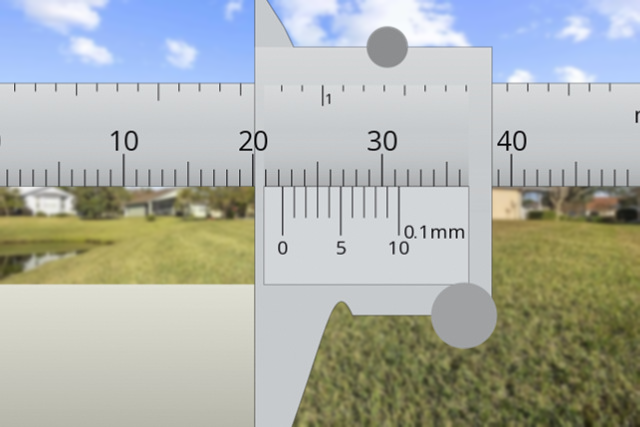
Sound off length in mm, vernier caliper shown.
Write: 22.3 mm
